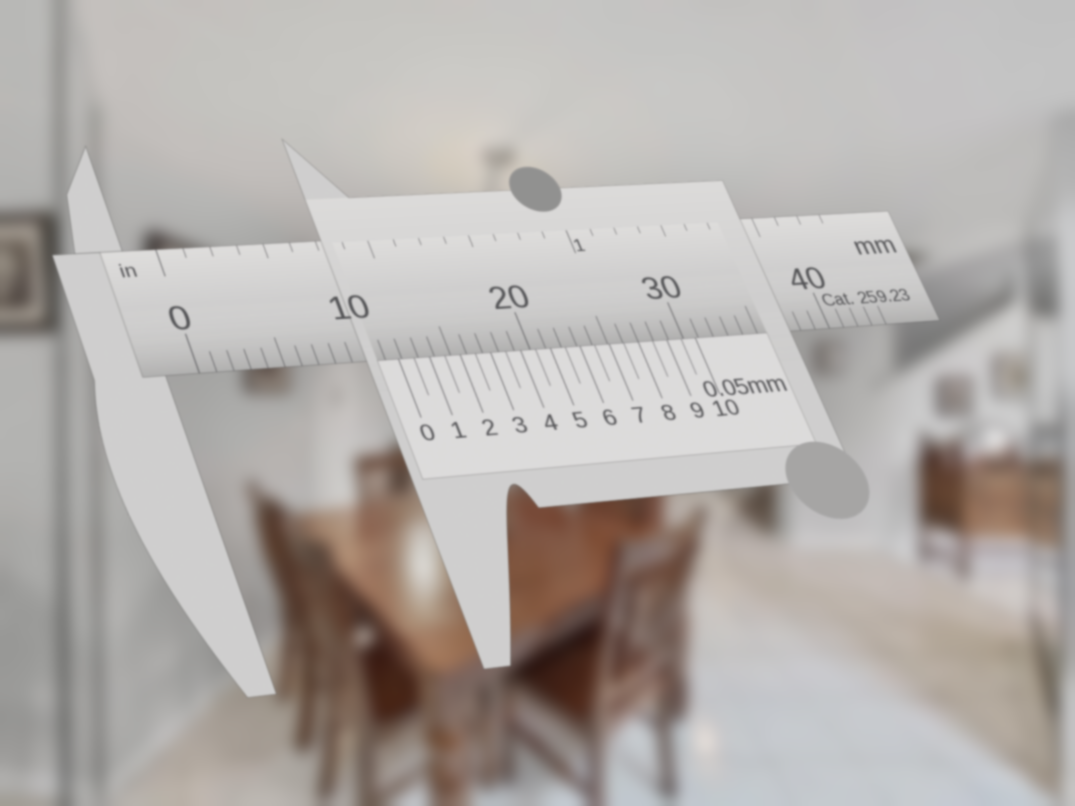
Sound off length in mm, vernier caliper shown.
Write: 11.8 mm
